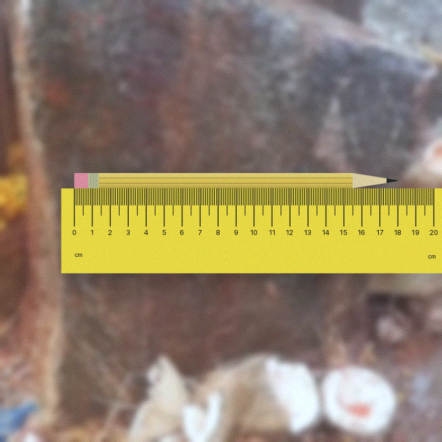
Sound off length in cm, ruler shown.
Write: 18 cm
